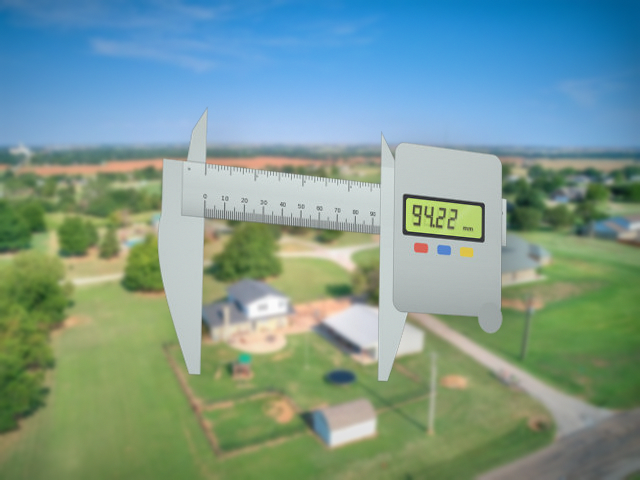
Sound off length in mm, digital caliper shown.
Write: 94.22 mm
